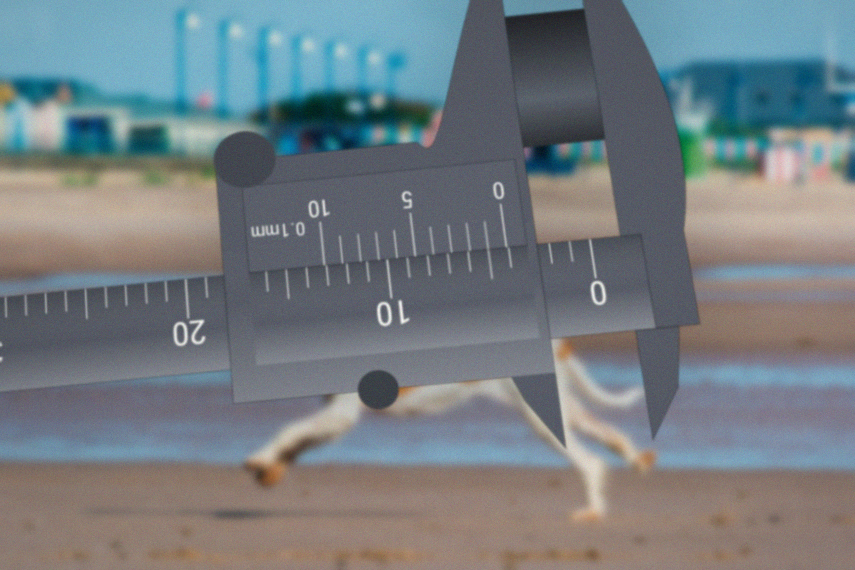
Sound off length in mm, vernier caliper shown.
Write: 4.1 mm
